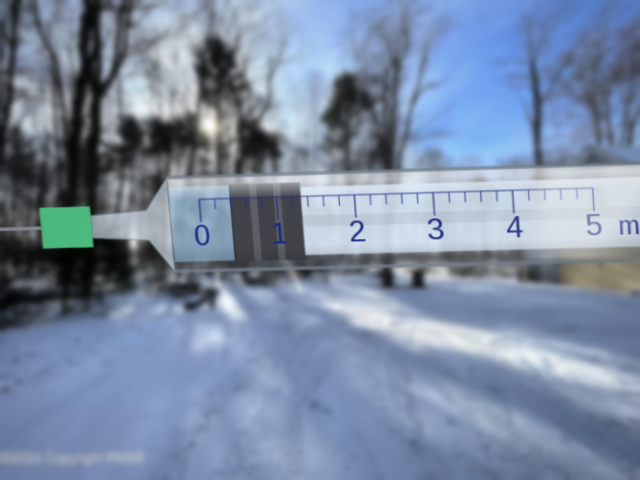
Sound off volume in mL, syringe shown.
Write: 0.4 mL
